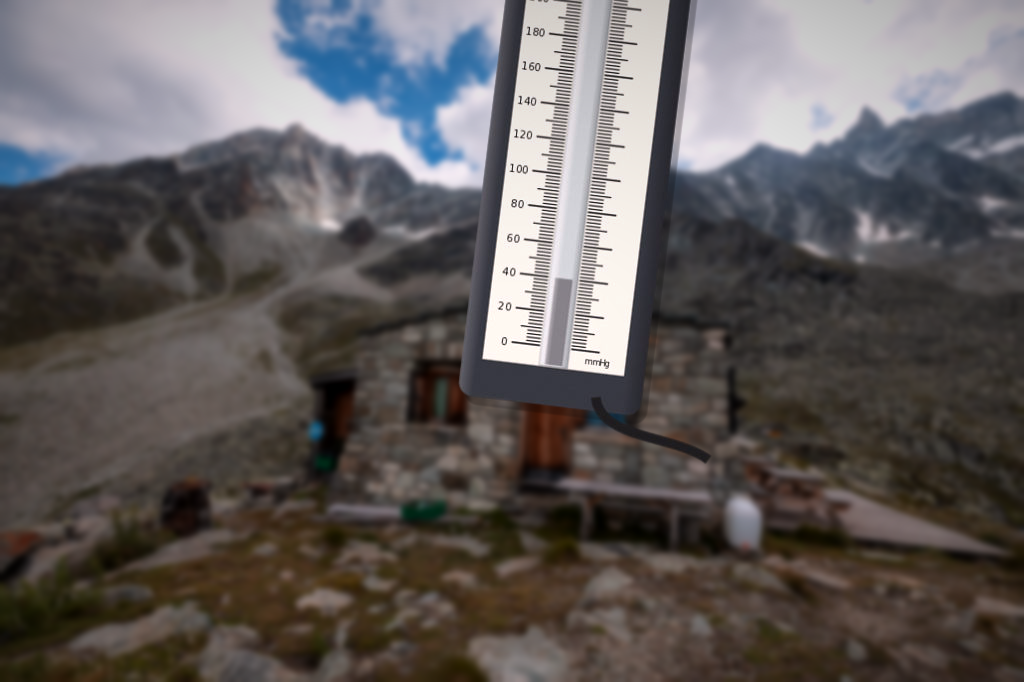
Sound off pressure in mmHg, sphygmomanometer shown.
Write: 40 mmHg
